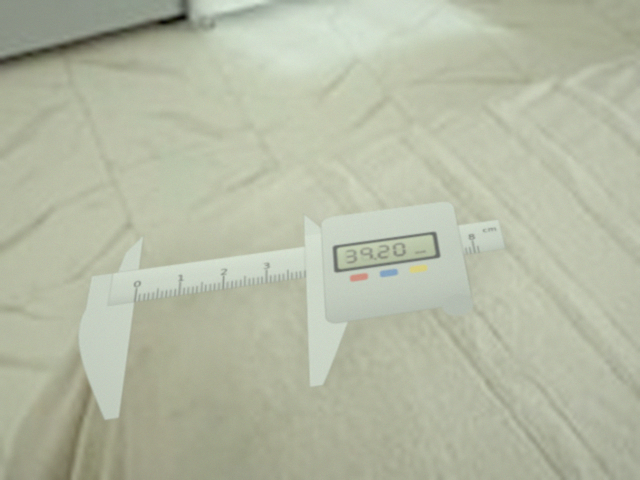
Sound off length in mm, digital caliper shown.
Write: 39.20 mm
